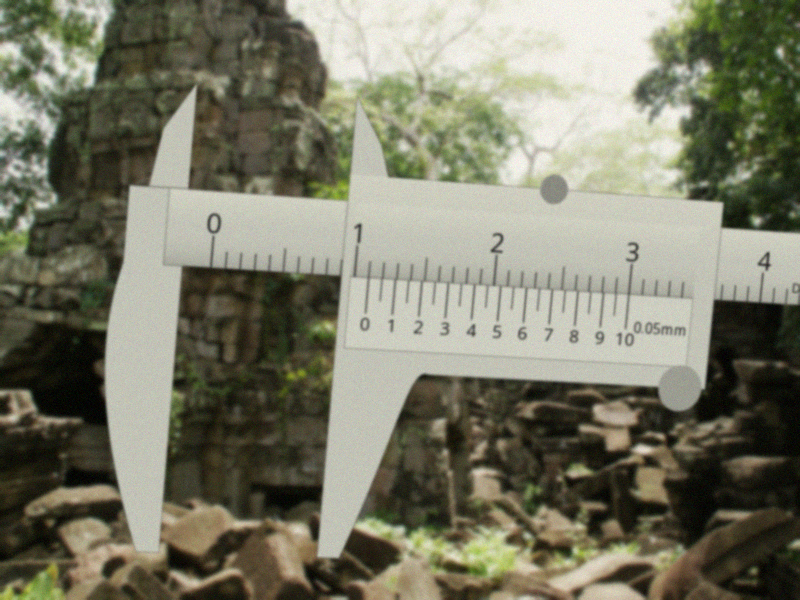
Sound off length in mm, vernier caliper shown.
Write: 11.0 mm
